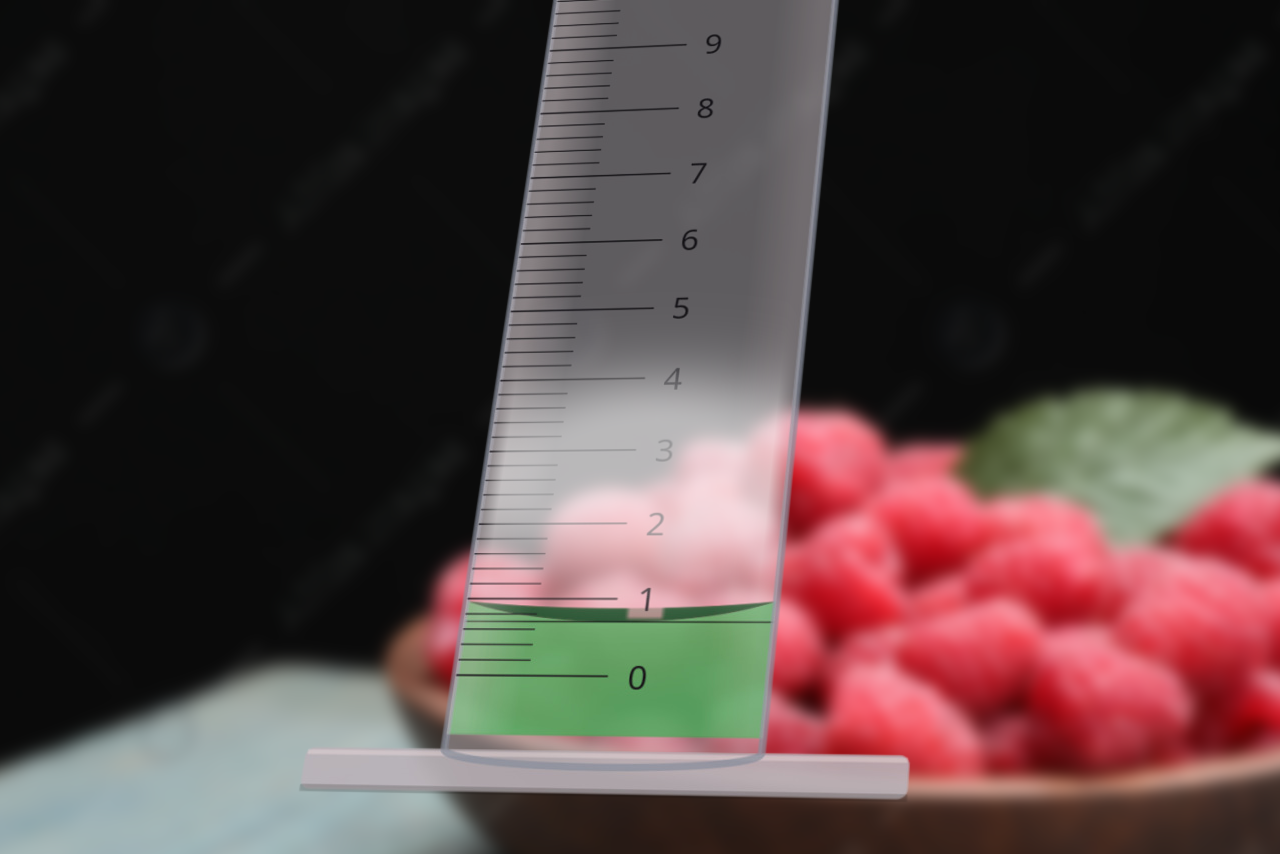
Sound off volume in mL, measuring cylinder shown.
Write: 0.7 mL
